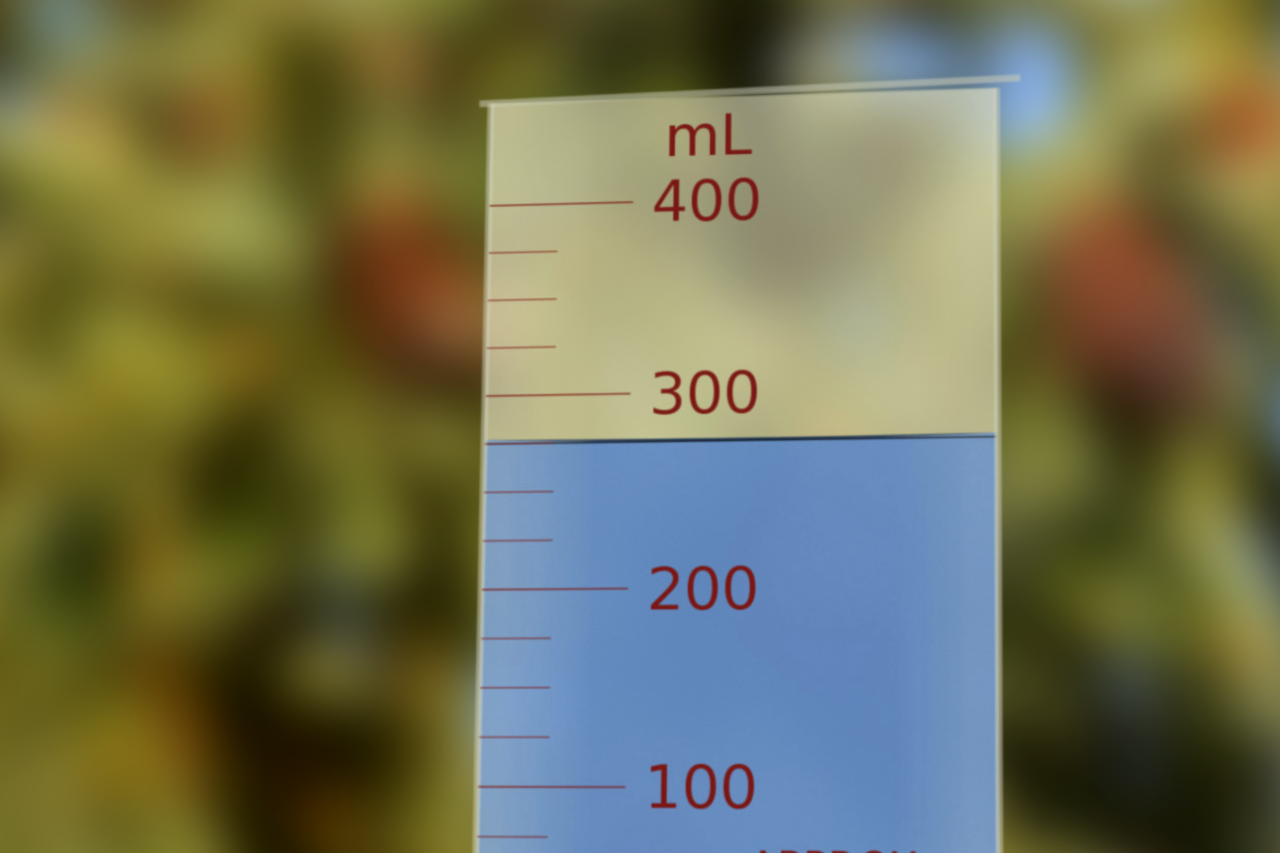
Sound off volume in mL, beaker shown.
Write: 275 mL
